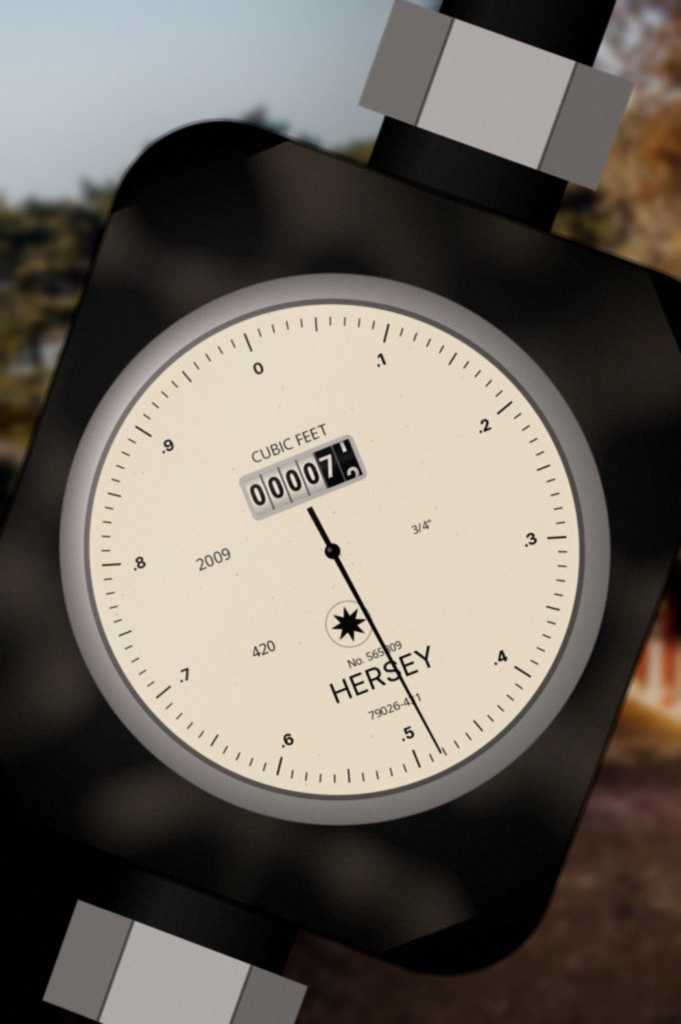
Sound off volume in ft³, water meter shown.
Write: 71.48 ft³
